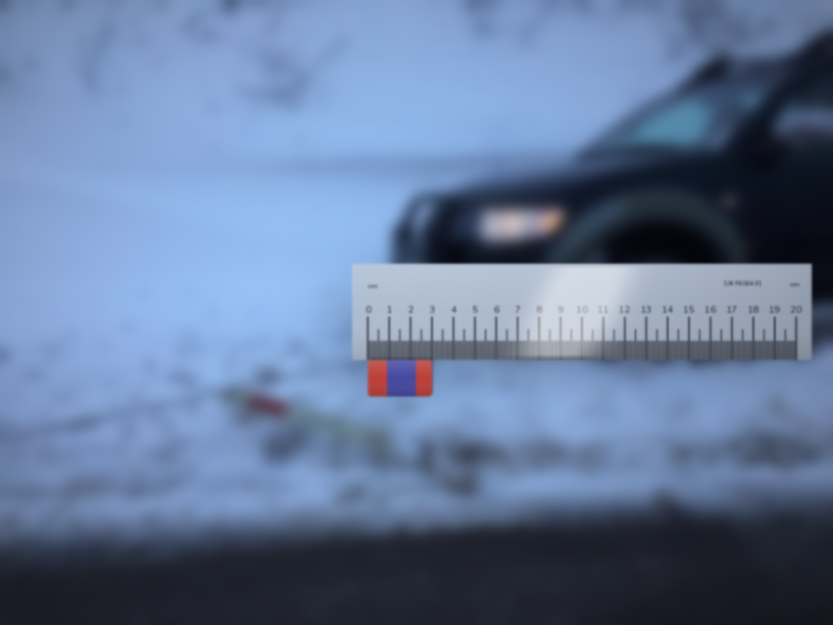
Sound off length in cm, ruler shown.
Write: 3 cm
